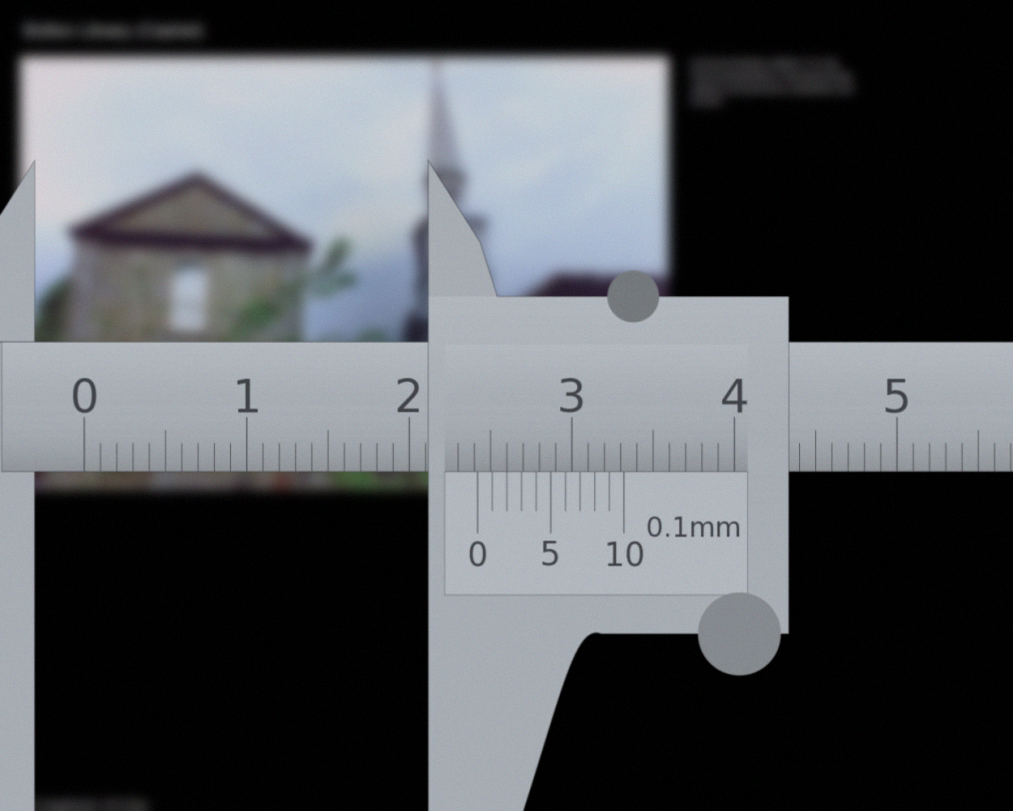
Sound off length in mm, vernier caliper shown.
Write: 24.2 mm
